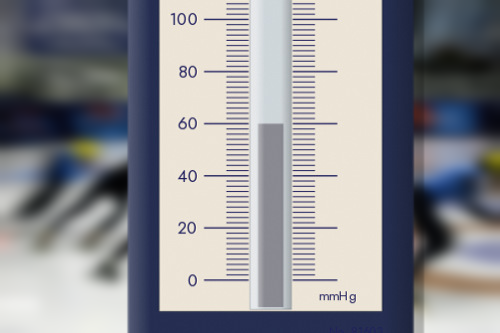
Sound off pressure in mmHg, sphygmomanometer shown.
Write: 60 mmHg
